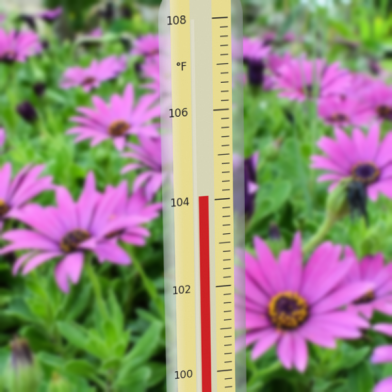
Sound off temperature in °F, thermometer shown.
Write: 104.1 °F
